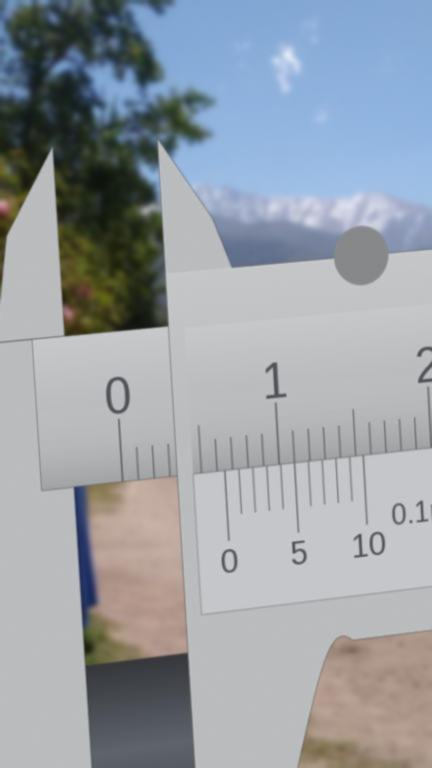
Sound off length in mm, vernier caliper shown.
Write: 6.5 mm
